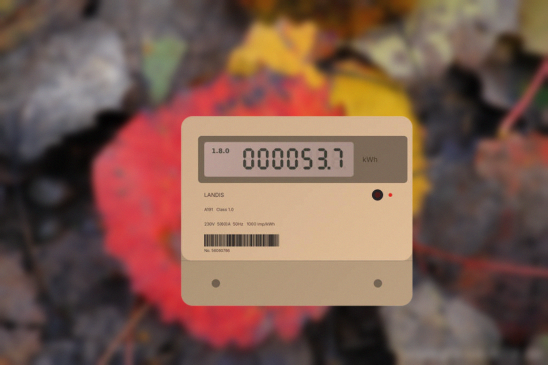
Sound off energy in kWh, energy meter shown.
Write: 53.7 kWh
